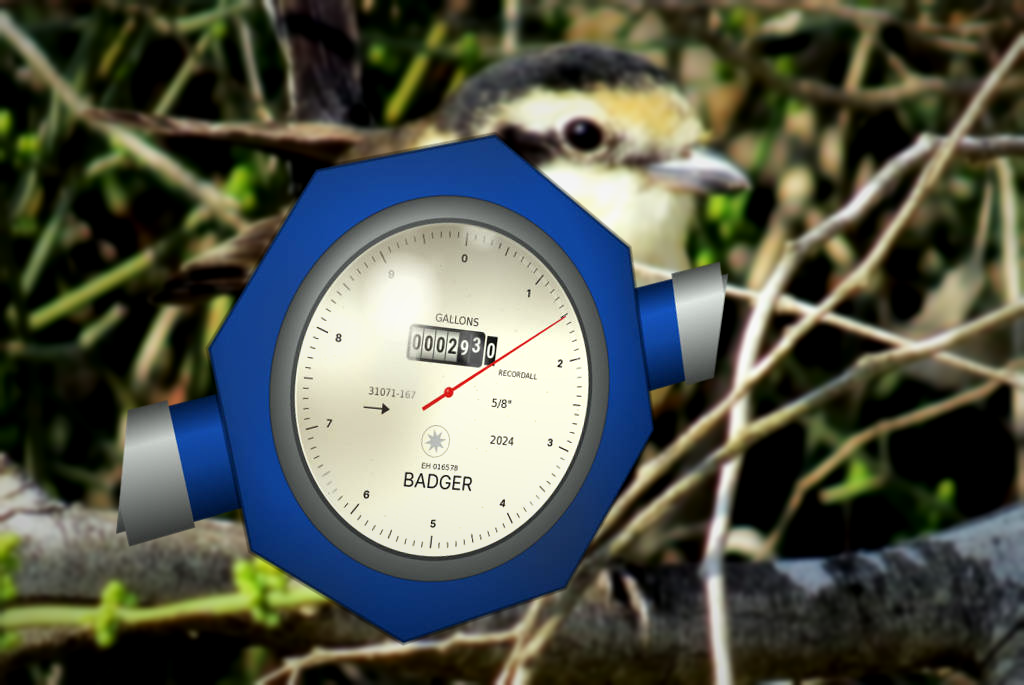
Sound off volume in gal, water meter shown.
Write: 2931.5 gal
